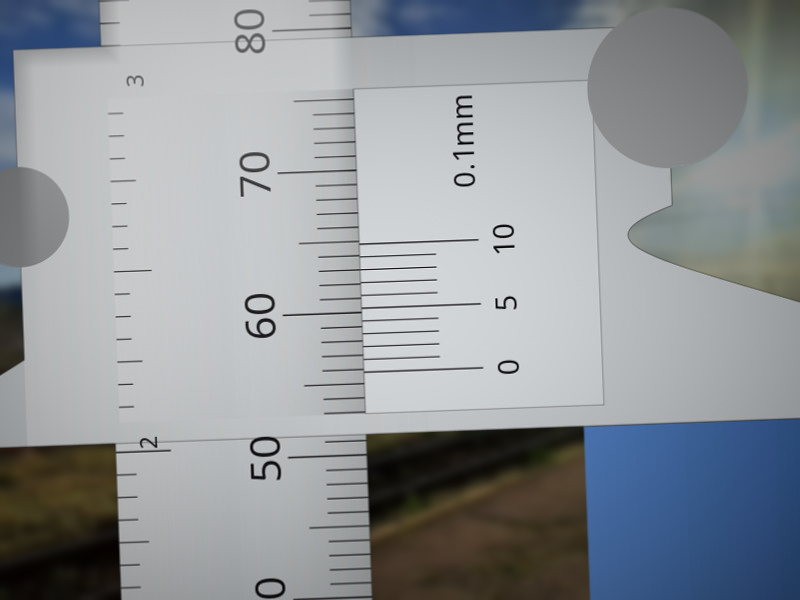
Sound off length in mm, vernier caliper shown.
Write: 55.8 mm
